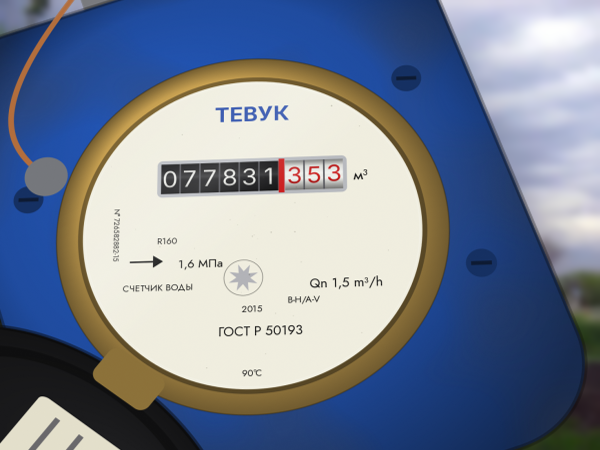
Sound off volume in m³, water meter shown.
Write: 77831.353 m³
